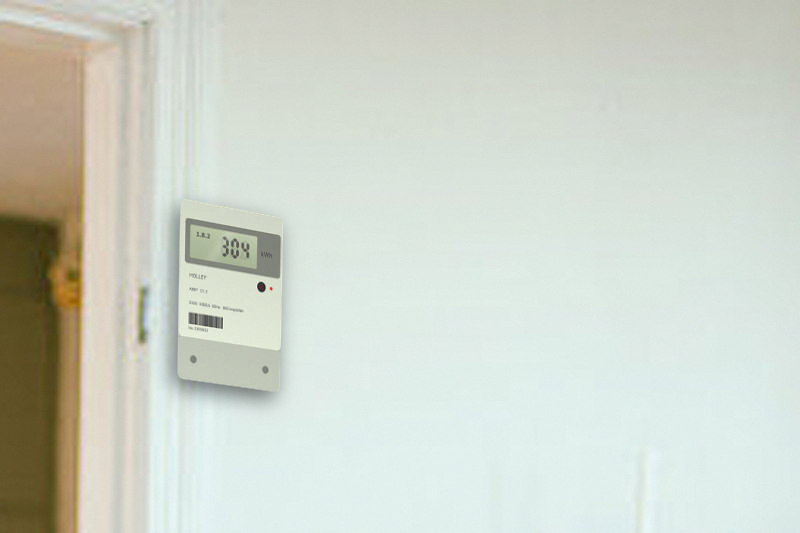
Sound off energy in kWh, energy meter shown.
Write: 304 kWh
